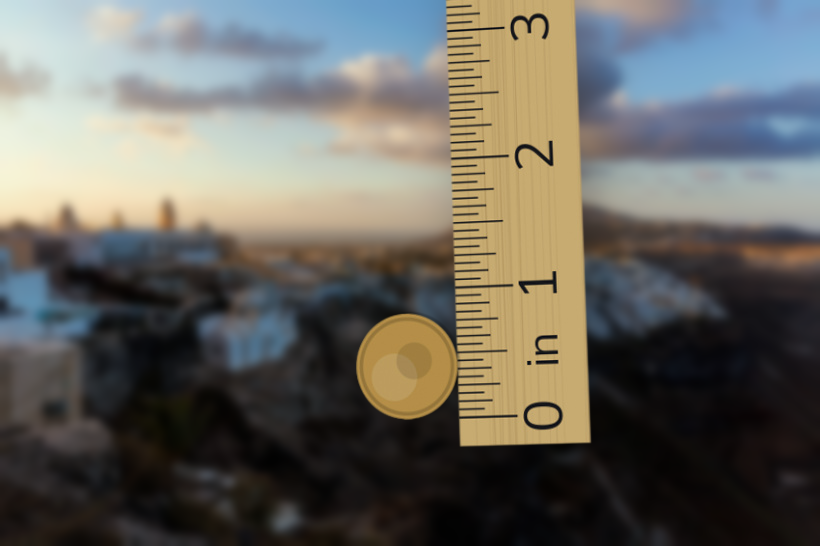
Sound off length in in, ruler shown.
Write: 0.8125 in
